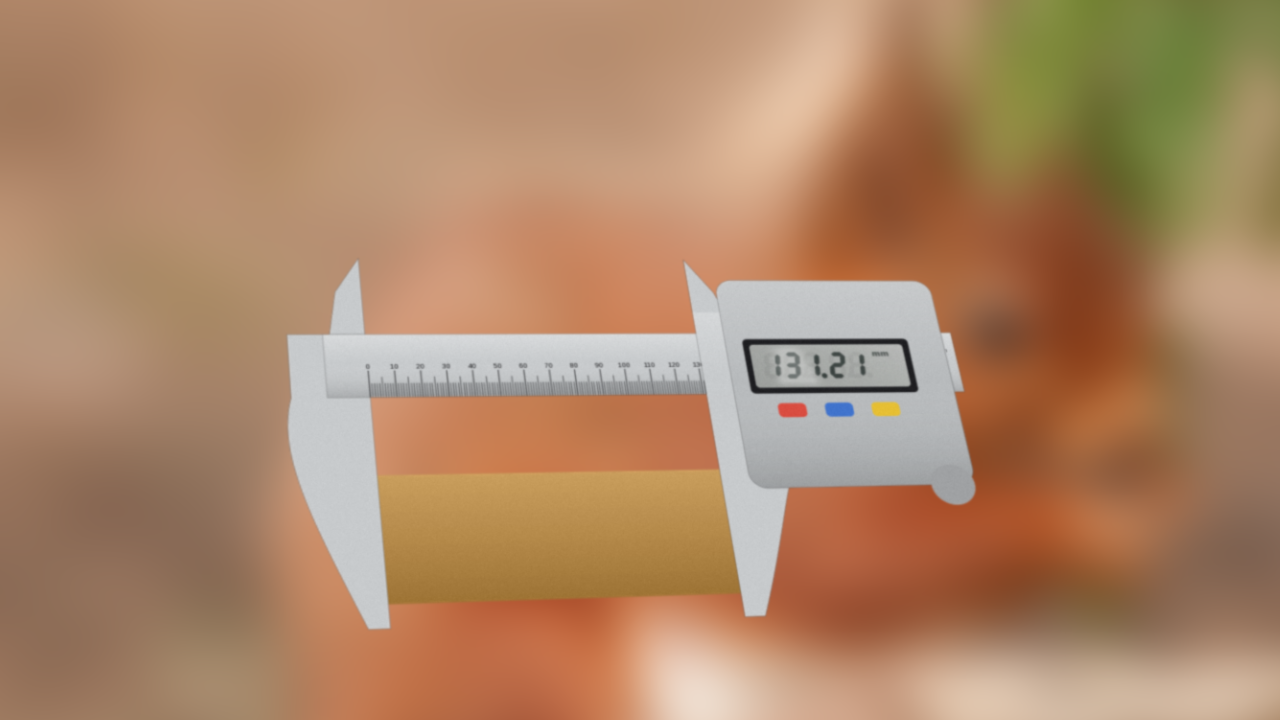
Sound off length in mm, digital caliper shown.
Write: 131.21 mm
